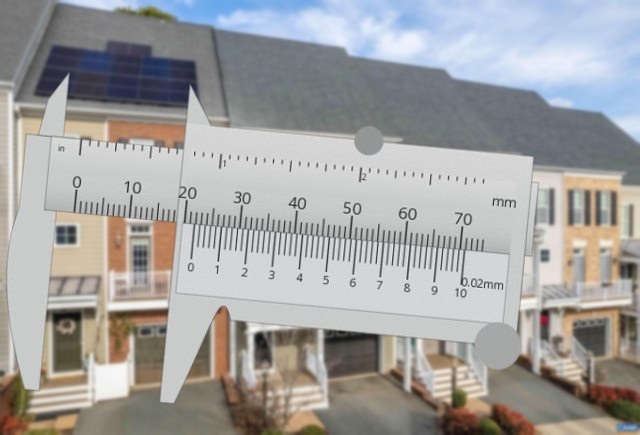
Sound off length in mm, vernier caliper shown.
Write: 21.8 mm
